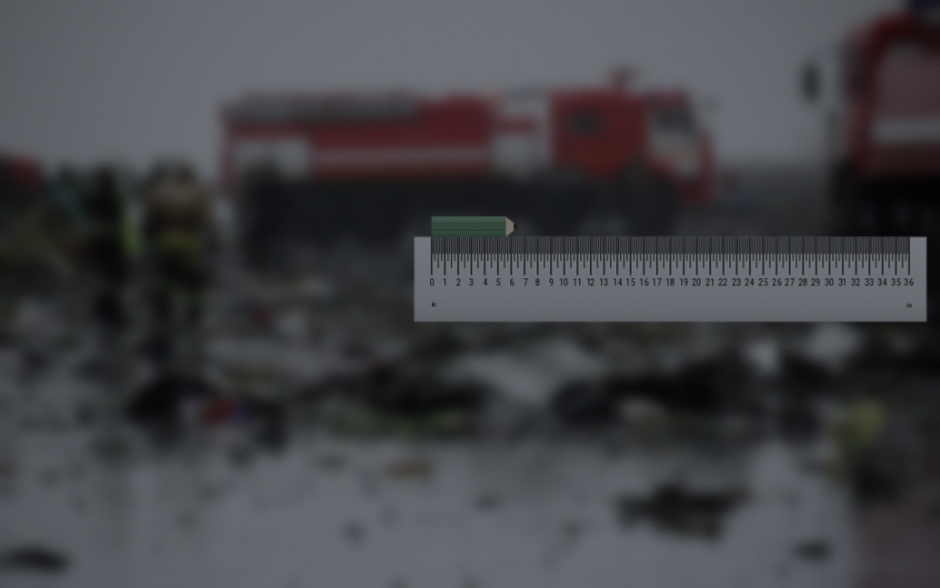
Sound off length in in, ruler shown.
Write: 6.5 in
